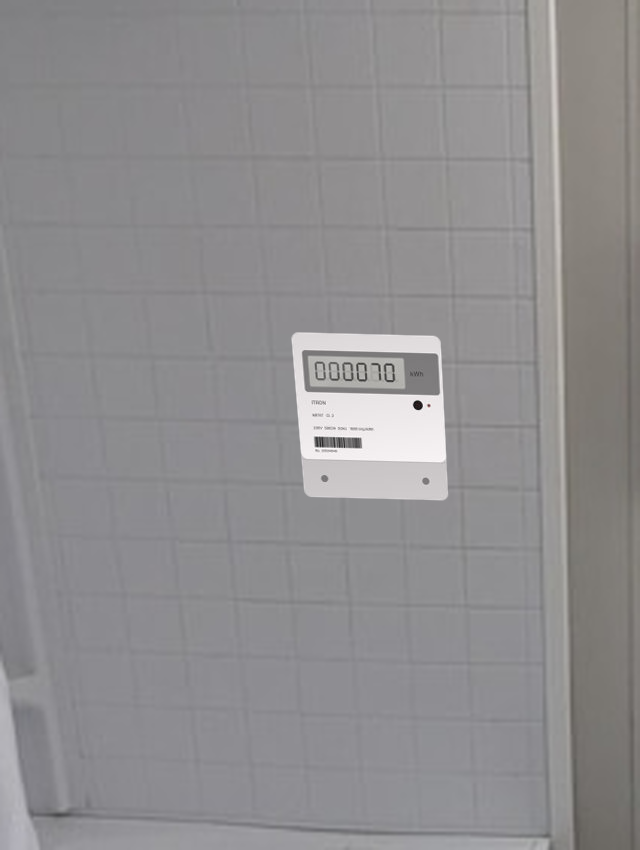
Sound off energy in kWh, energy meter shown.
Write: 70 kWh
